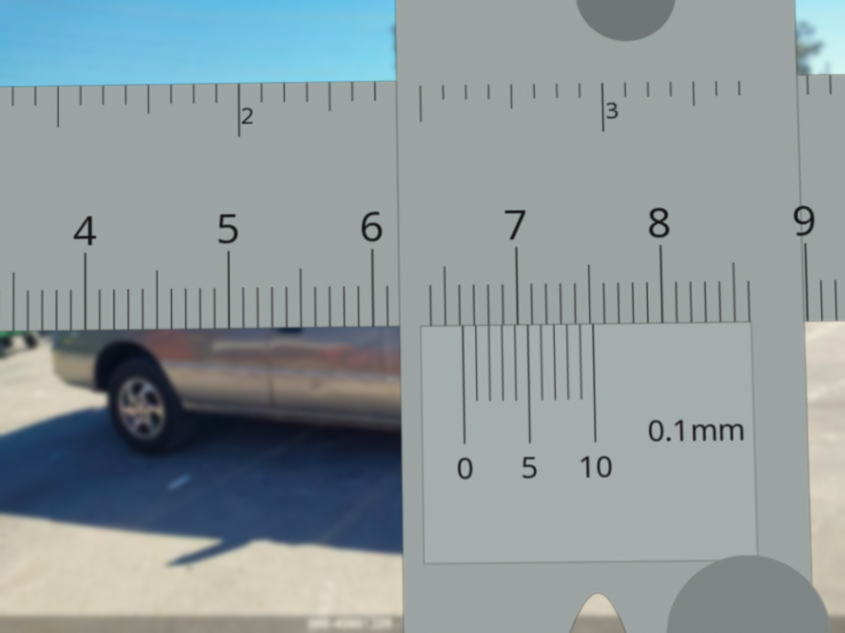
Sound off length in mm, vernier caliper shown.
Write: 66.2 mm
